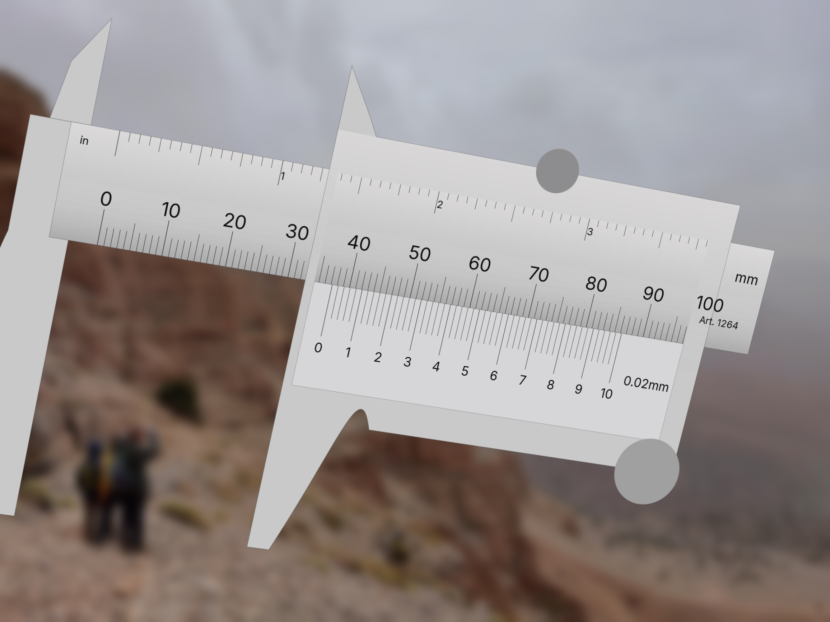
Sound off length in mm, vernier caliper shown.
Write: 37.2 mm
